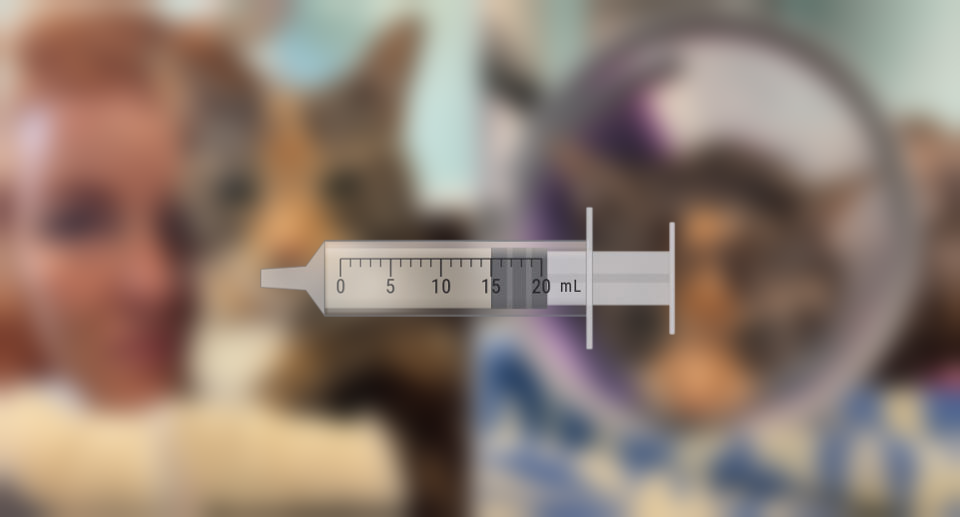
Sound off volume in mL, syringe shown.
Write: 15 mL
